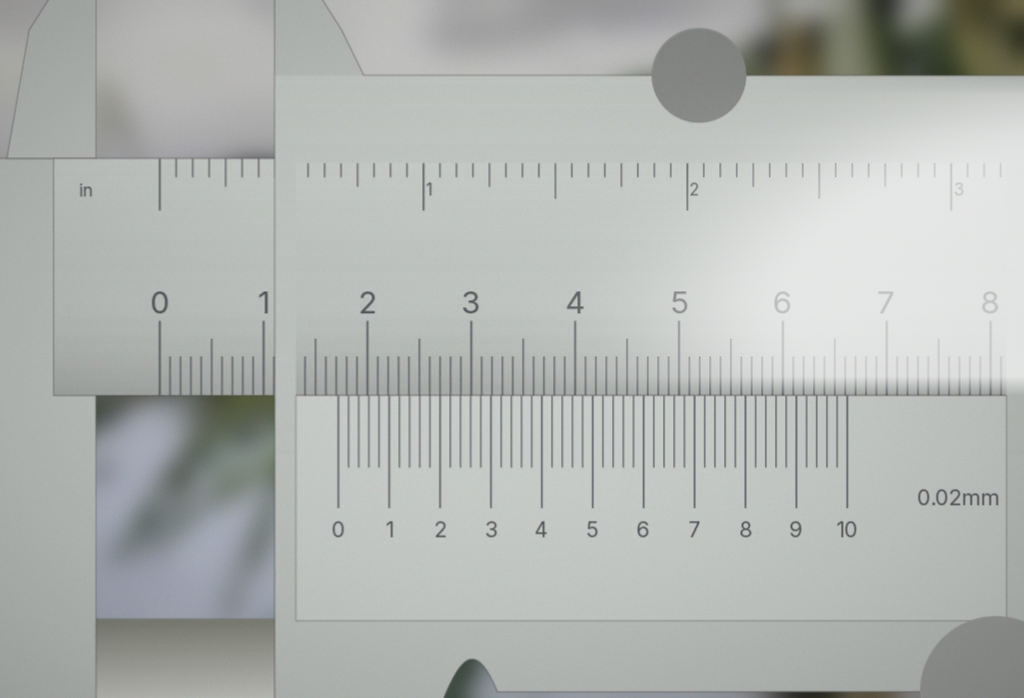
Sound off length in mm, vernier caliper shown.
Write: 17.2 mm
